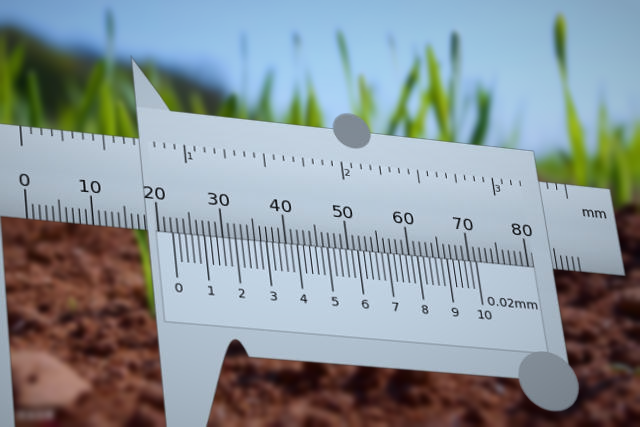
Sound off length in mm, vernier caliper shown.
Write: 22.2 mm
